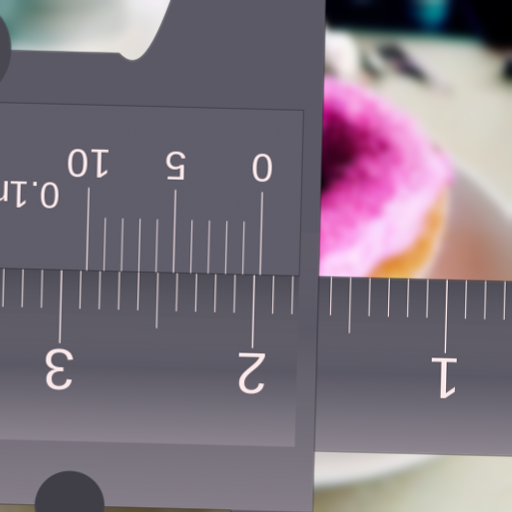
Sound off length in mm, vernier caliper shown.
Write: 19.7 mm
